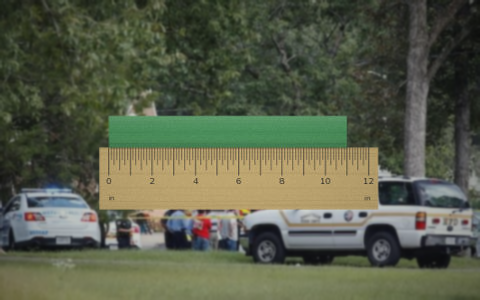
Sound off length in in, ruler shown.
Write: 11 in
